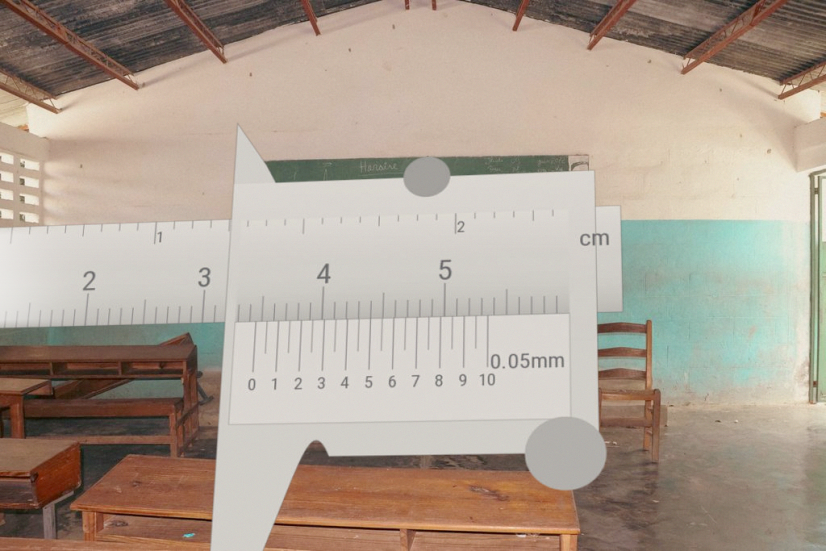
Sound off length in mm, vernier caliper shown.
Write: 34.5 mm
